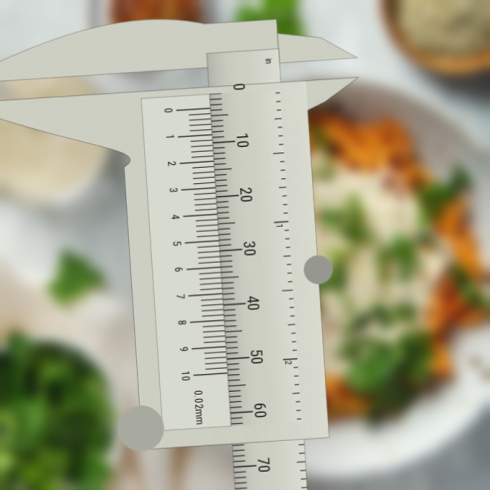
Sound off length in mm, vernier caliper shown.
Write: 3.6 mm
